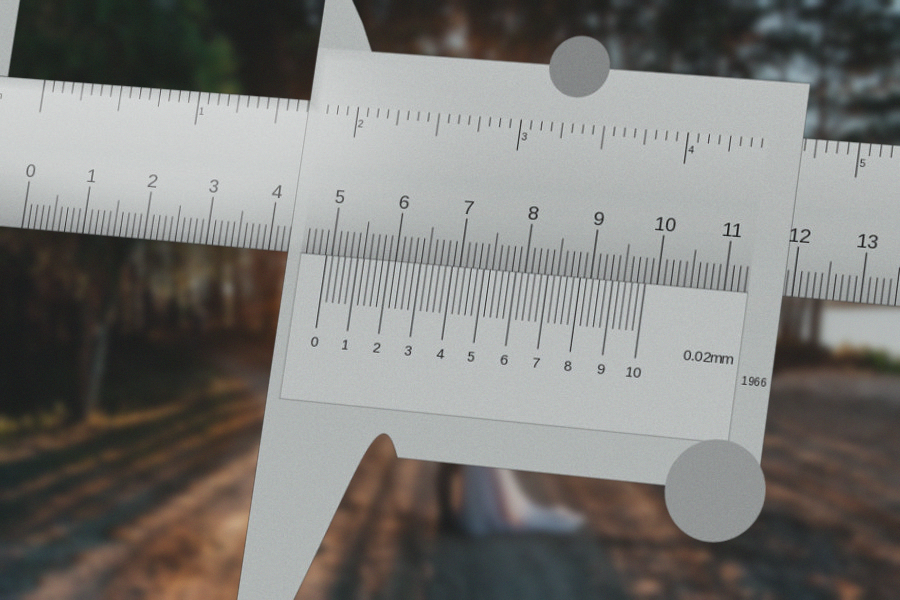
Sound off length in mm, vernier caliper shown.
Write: 49.2 mm
